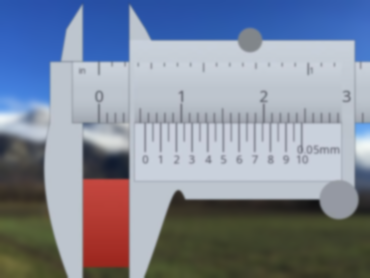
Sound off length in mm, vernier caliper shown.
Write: 5.6 mm
